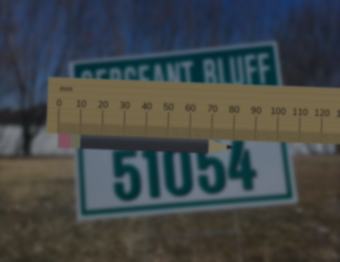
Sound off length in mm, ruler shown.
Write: 80 mm
